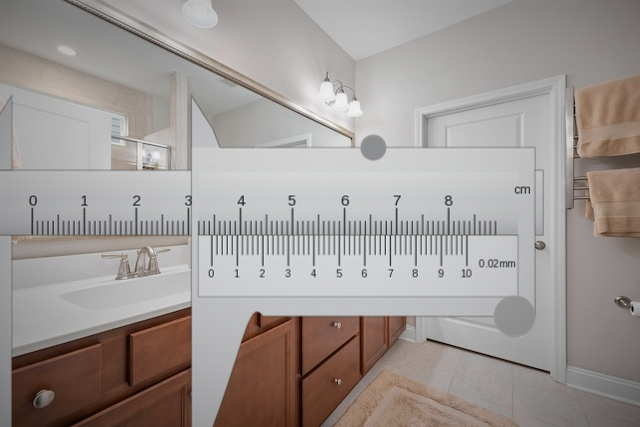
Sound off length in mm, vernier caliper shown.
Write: 34.5 mm
